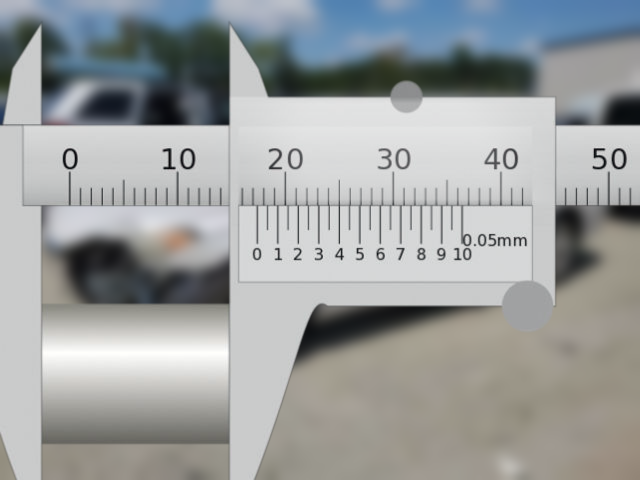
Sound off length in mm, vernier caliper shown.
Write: 17.4 mm
